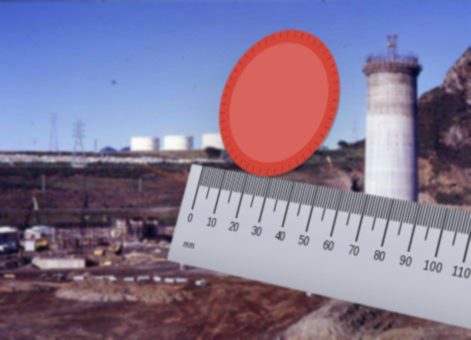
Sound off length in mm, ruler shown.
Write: 50 mm
